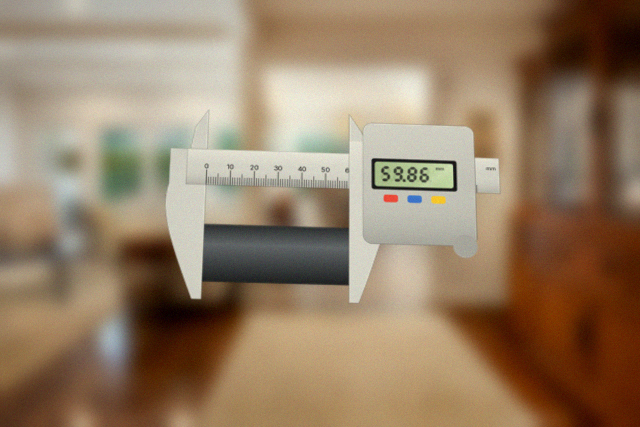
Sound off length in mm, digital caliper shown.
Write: 59.86 mm
